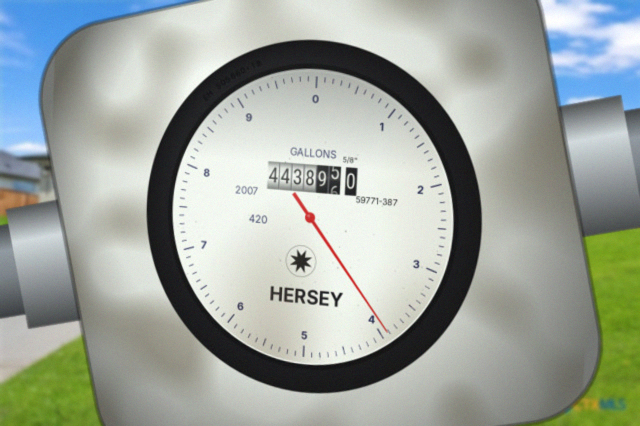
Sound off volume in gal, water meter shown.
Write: 4438953.9 gal
